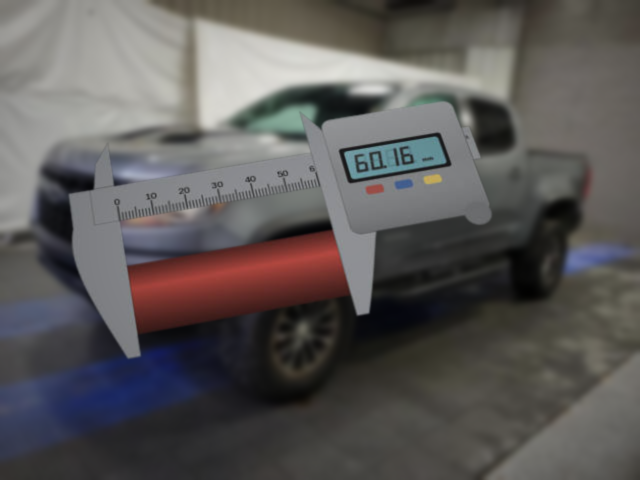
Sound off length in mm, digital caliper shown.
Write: 60.16 mm
